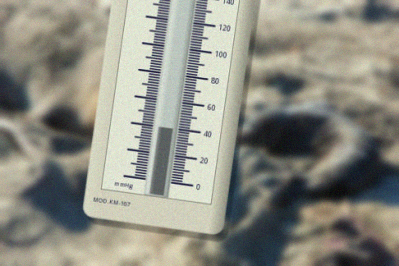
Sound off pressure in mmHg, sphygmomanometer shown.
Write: 40 mmHg
